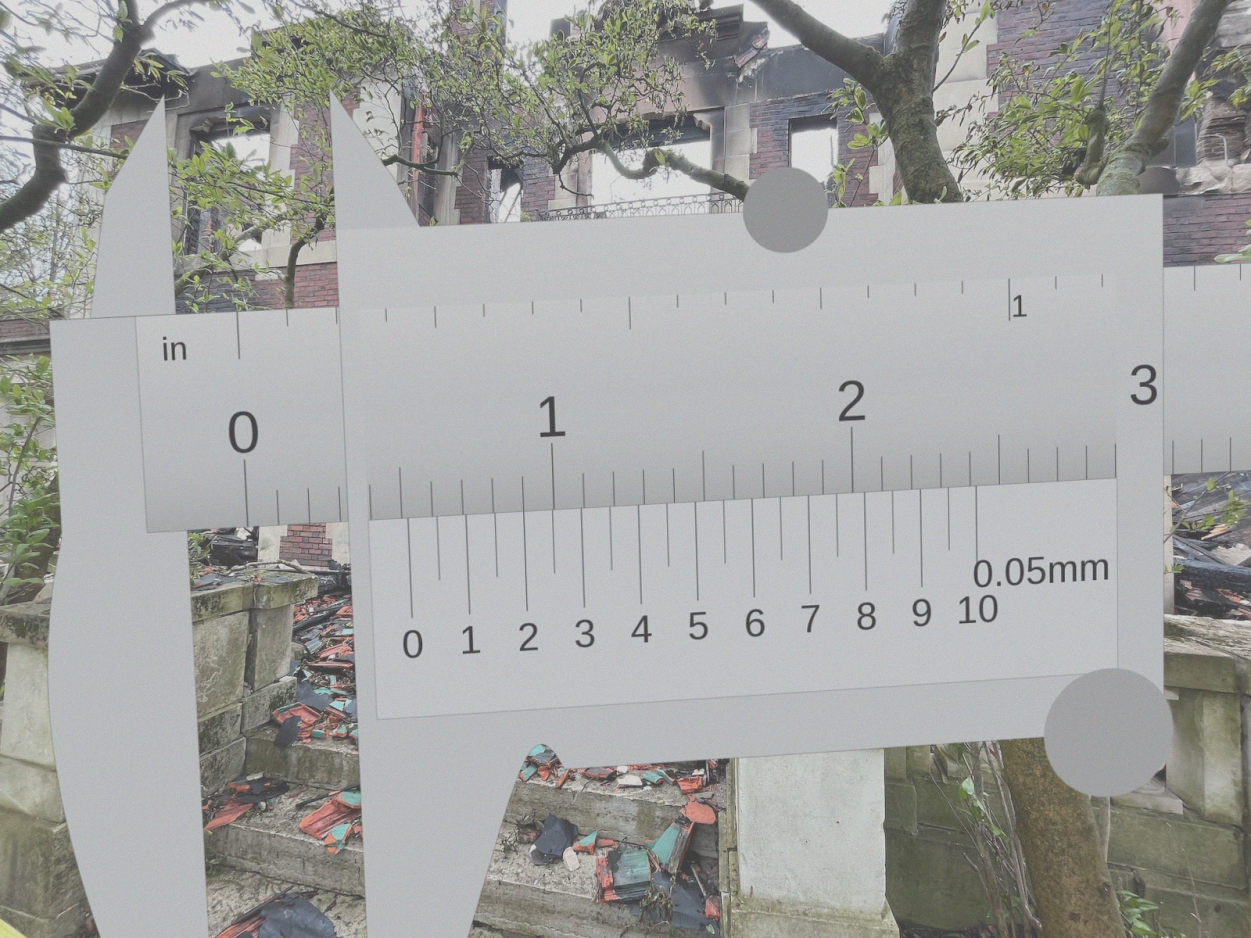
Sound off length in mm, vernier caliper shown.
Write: 5.20 mm
